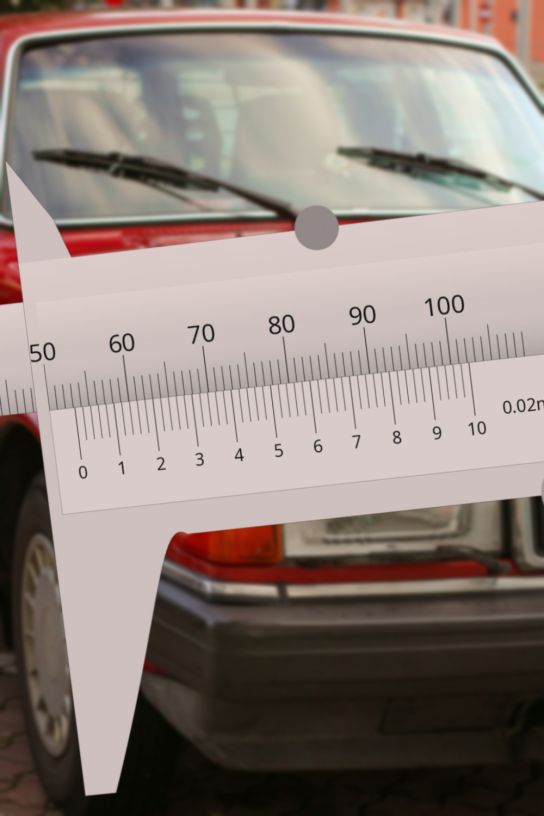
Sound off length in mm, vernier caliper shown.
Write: 53.2 mm
